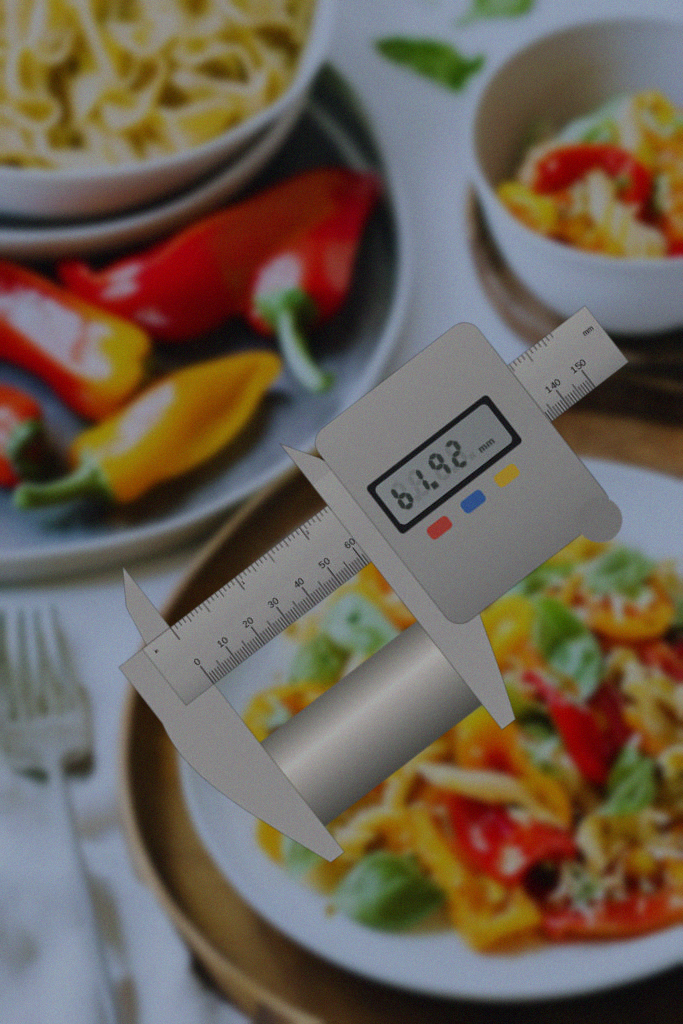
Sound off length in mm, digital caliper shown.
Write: 61.92 mm
